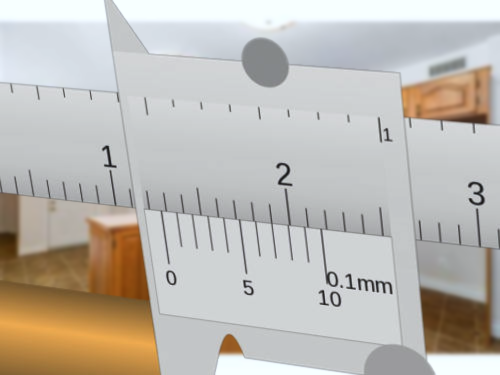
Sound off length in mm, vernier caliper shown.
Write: 12.7 mm
